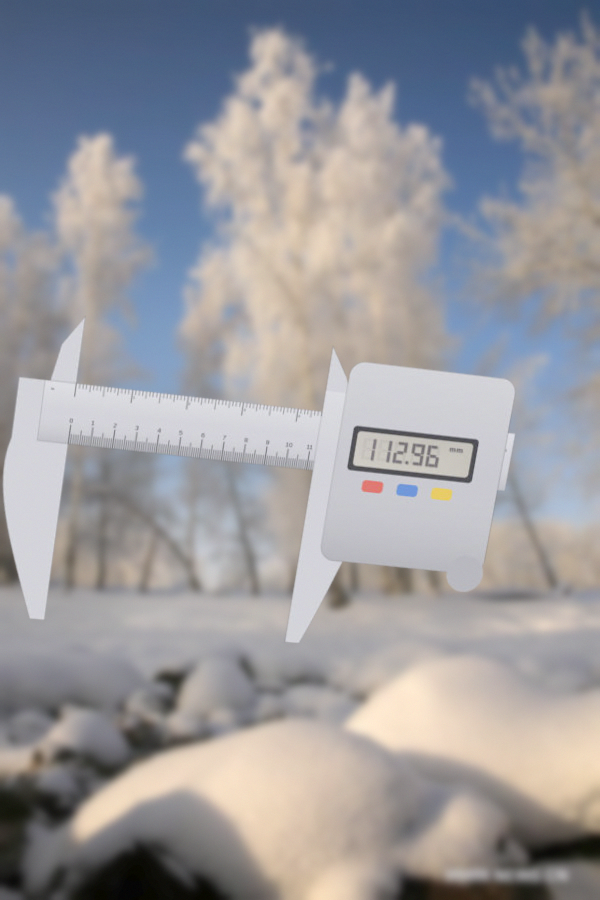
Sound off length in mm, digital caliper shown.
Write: 112.96 mm
